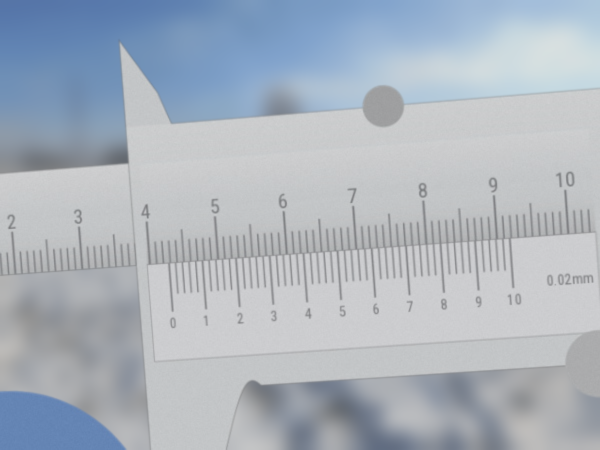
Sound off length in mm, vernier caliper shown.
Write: 42.8 mm
